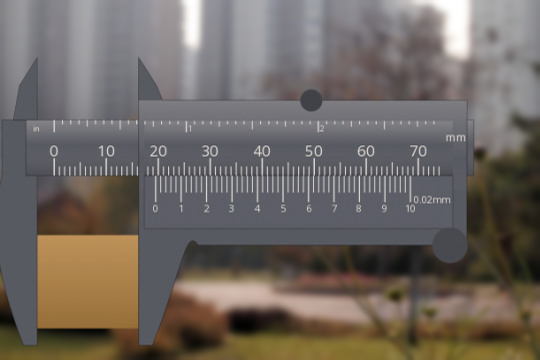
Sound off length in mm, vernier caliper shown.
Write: 19.5 mm
